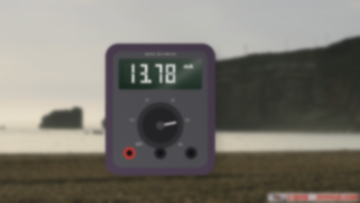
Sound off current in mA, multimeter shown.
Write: 13.78 mA
